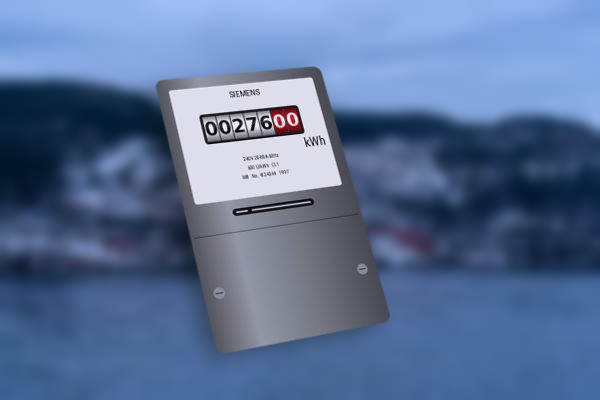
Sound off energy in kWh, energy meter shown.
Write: 276.00 kWh
